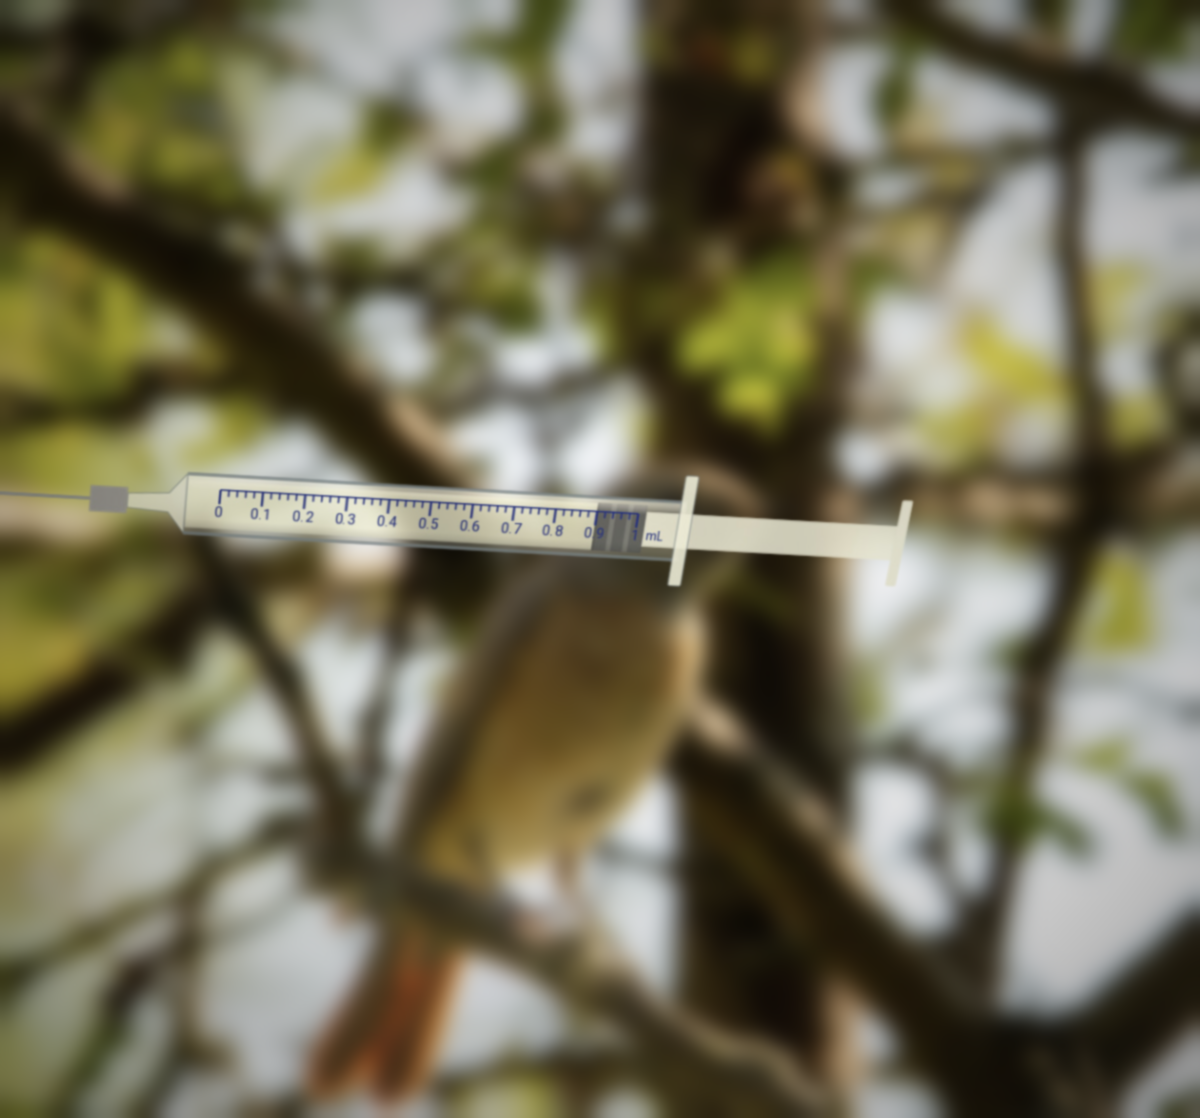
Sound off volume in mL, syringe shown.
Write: 0.9 mL
